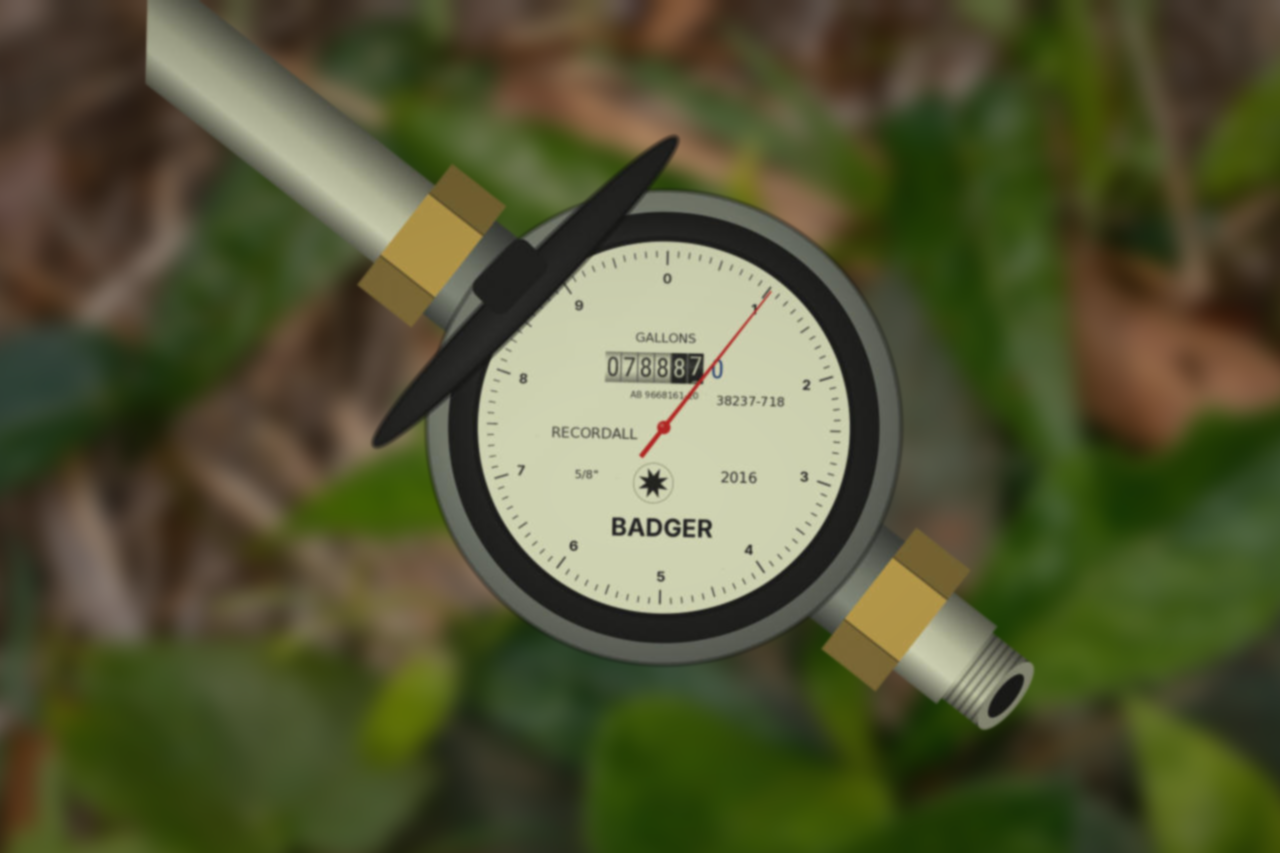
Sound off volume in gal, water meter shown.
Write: 788871.0 gal
